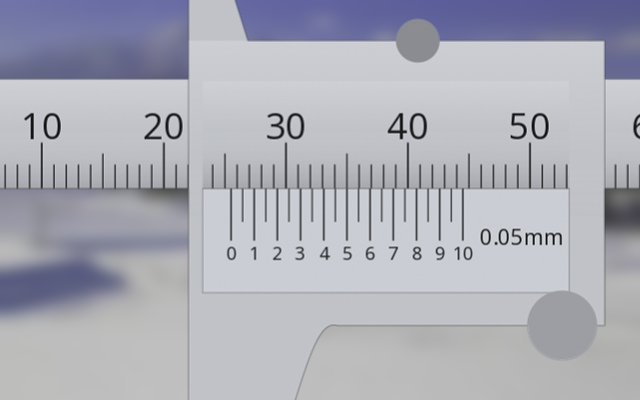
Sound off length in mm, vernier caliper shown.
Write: 25.5 mm
